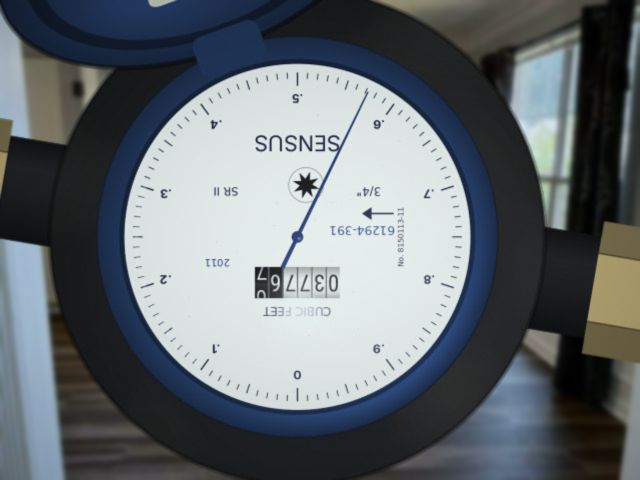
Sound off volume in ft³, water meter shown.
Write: 37766.57 ft³
